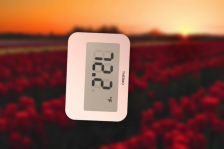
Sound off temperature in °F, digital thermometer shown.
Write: 72.2 °F
